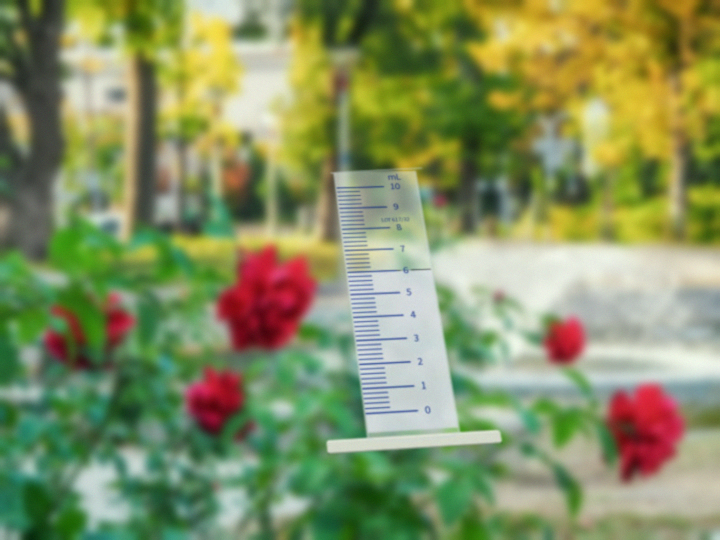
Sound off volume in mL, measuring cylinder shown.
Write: 6 mL
